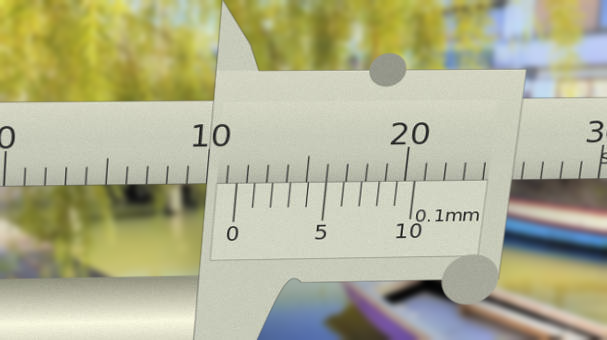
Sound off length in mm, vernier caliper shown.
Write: 11.5 mm
